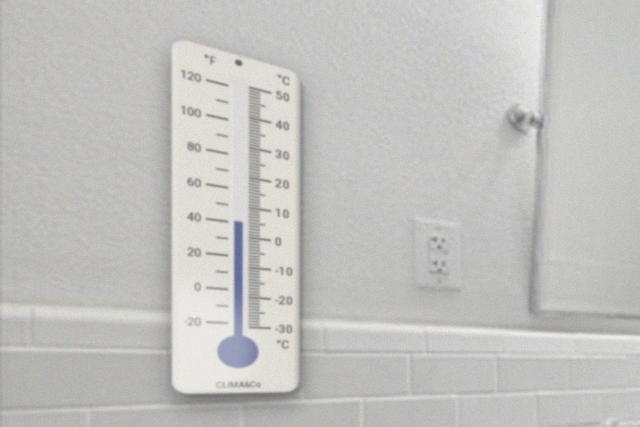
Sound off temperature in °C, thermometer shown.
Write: 5 °C
